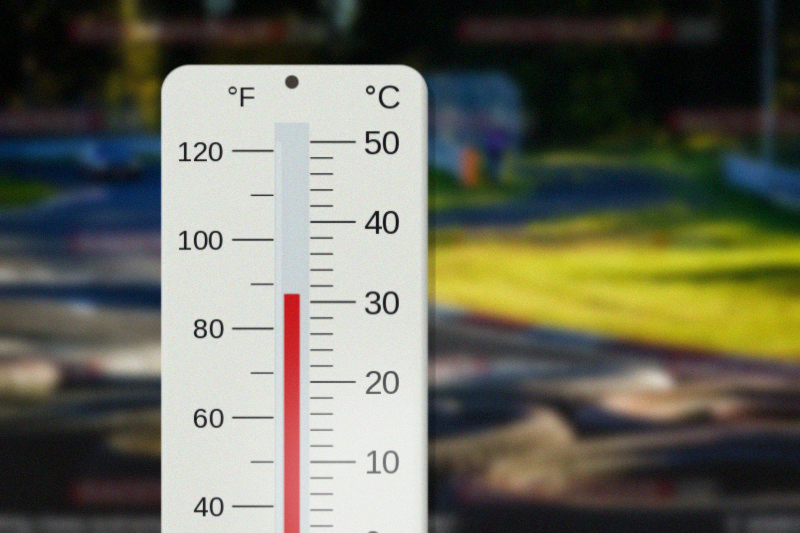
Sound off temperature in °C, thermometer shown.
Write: 31 °C
